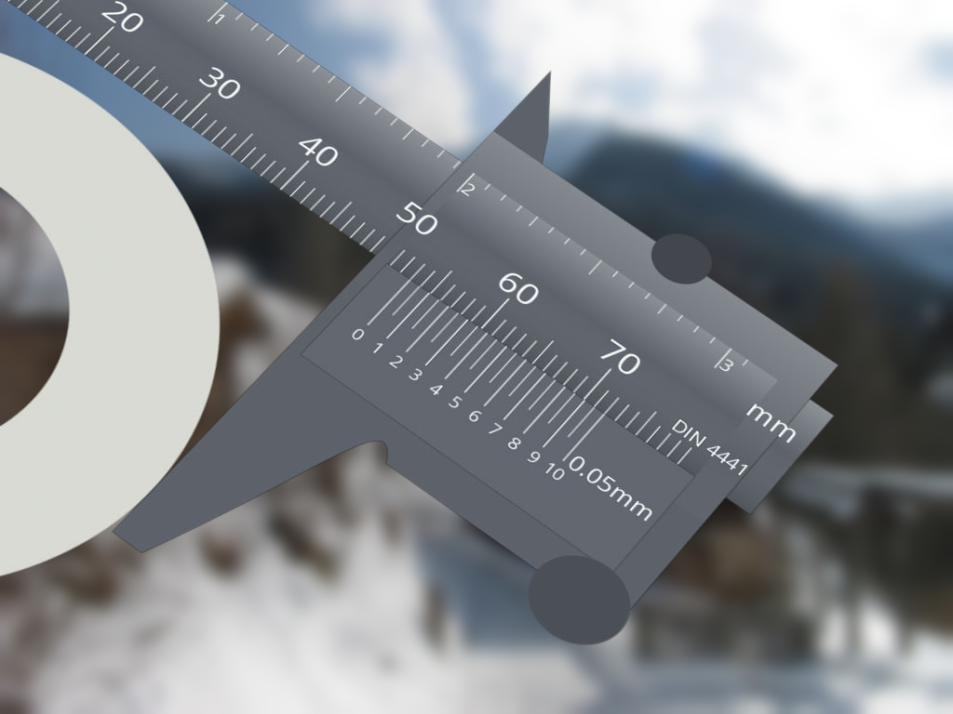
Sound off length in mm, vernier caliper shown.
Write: 53.0 mm
